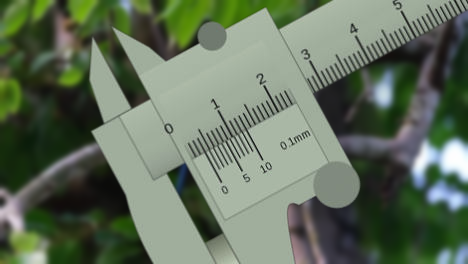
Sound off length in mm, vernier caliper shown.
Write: 4.0 mm
